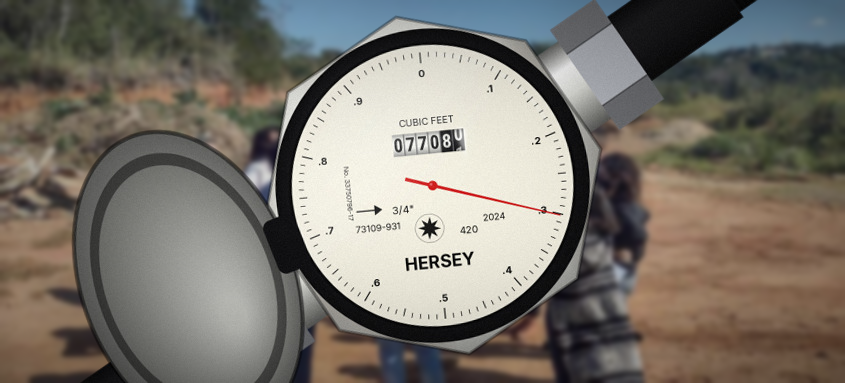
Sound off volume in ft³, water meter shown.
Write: 77080.30 ft³
